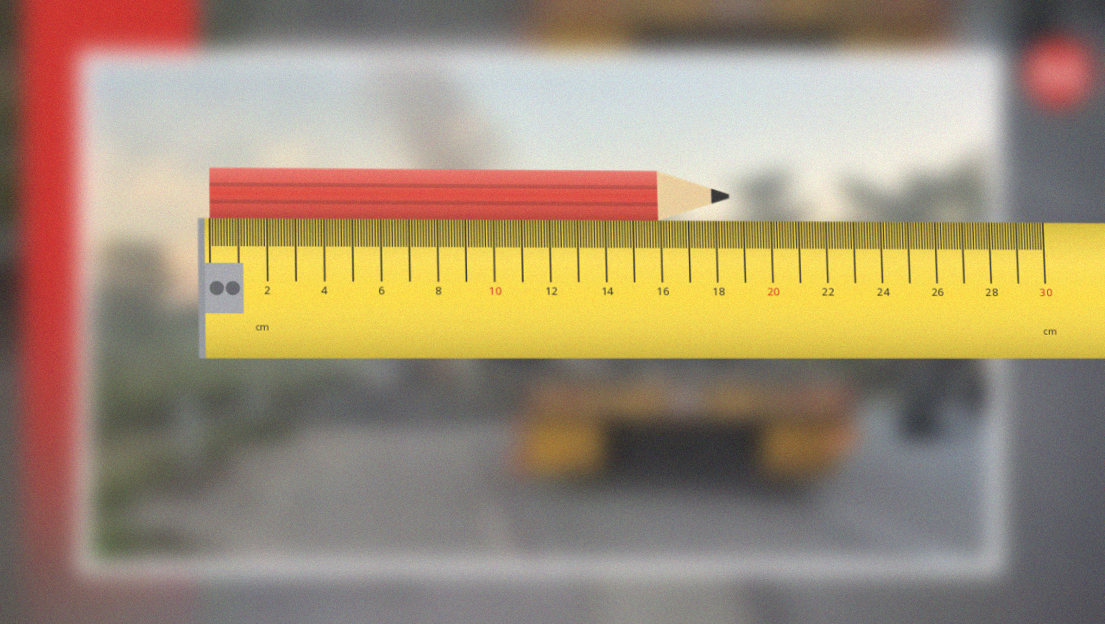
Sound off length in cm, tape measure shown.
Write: 18.5 cm
